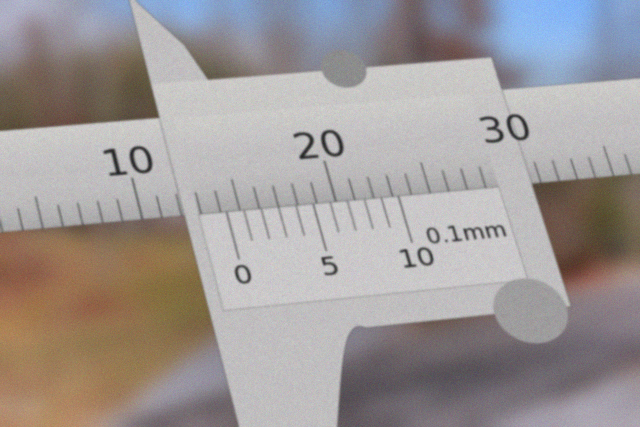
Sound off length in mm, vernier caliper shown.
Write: 14.3 mm
